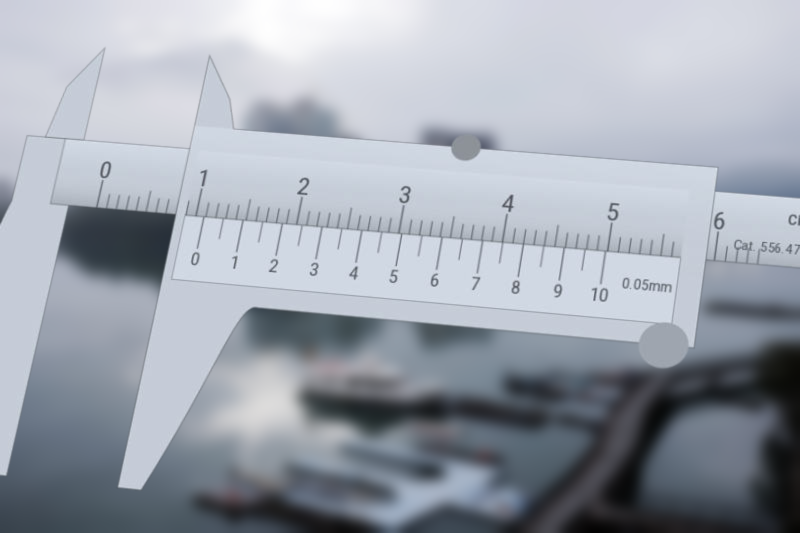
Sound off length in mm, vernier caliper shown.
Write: 10.8 mm
